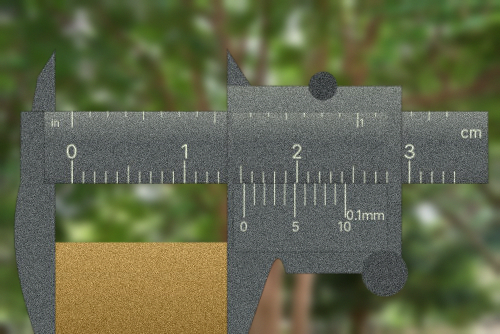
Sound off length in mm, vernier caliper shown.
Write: 15.3 mm
